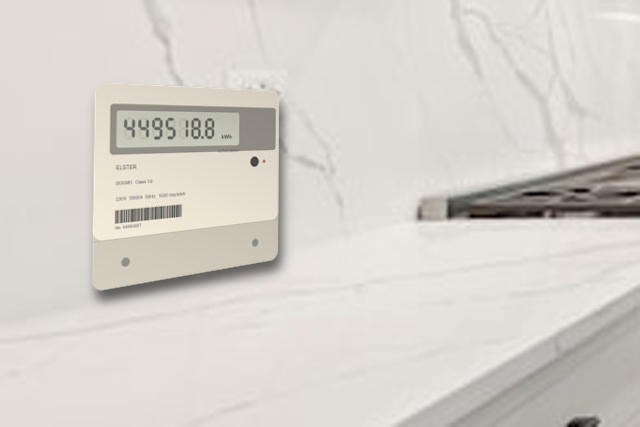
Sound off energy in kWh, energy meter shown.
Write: 449518.8 kWh
